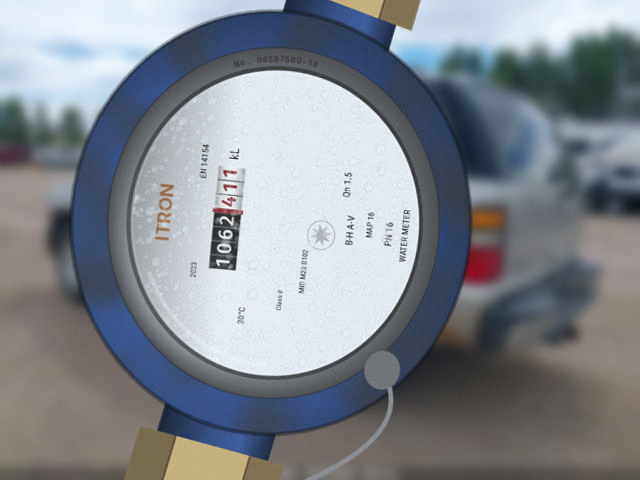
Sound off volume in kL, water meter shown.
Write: 1062.411 kL
